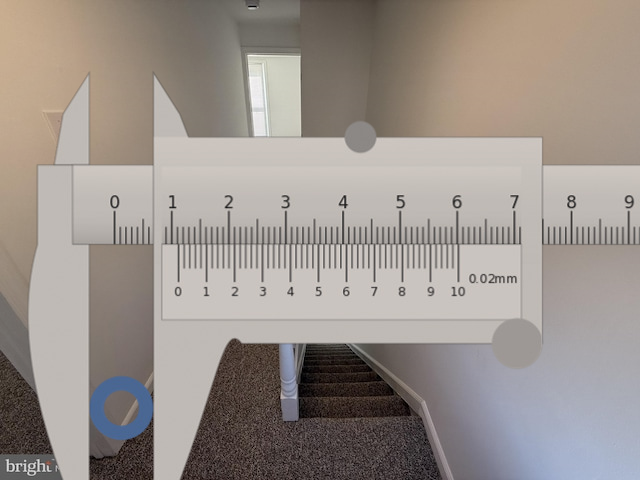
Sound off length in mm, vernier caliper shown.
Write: 11.2 mm
